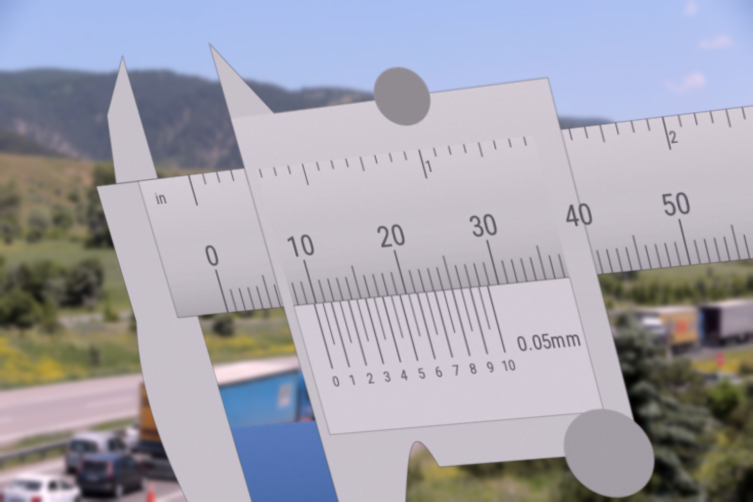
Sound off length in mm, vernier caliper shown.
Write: 9.8 mm
